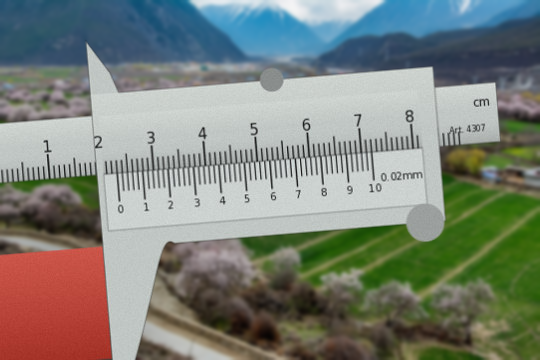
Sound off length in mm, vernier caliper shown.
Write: 23.0 mm
